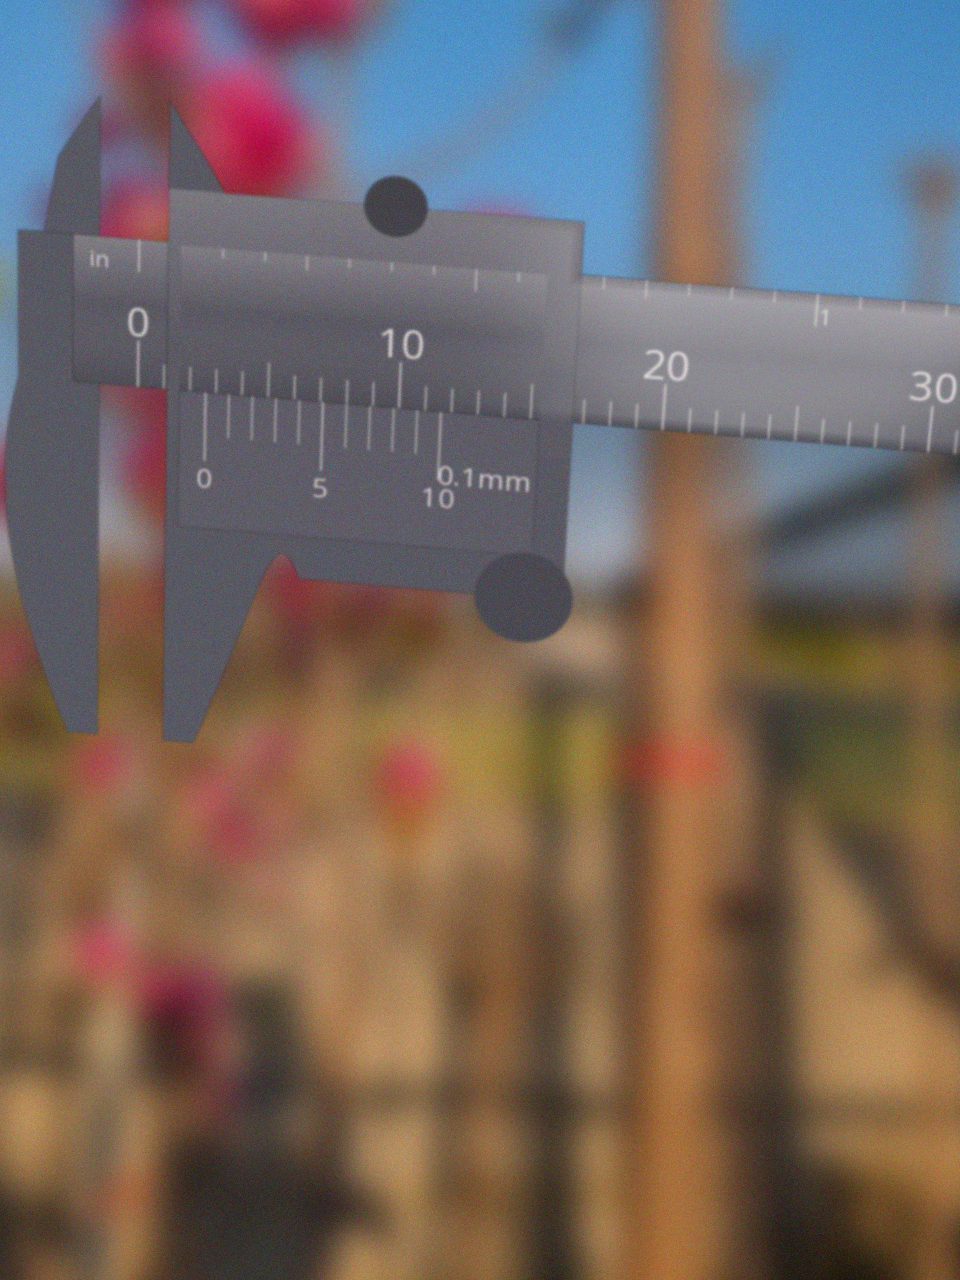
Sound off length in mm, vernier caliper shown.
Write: 2.6 mm
